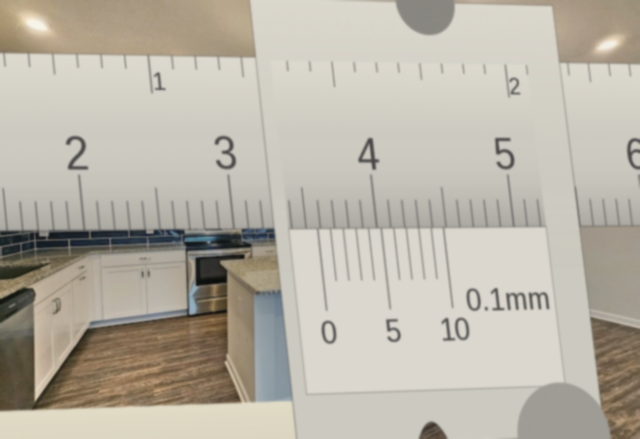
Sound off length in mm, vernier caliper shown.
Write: 35.8 mm
